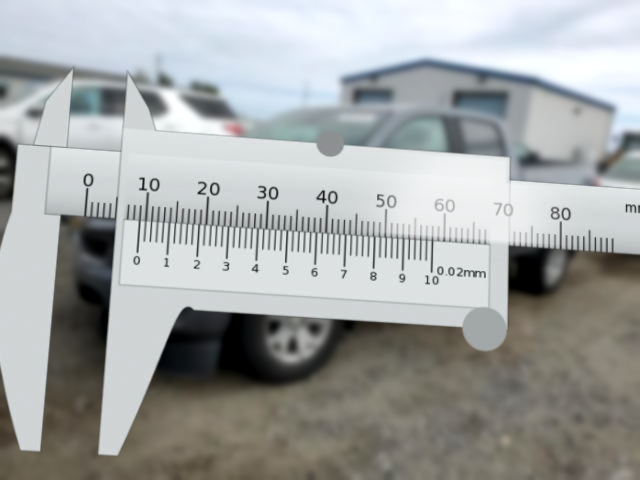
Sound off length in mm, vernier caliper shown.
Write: 9.0 mm
